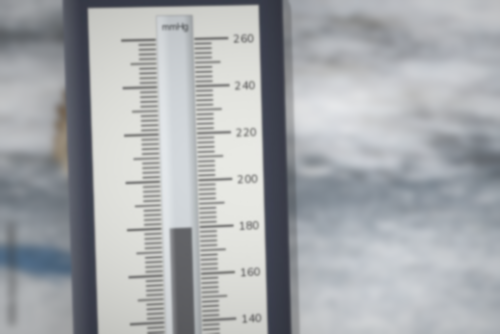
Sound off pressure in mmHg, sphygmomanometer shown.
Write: 180 mmHg
